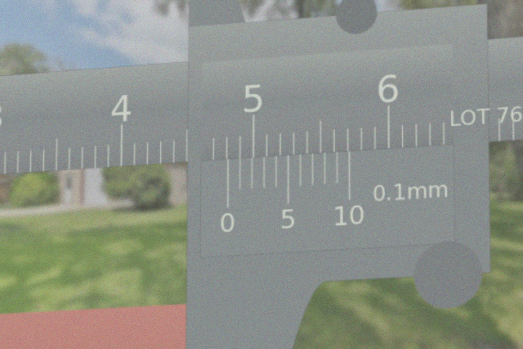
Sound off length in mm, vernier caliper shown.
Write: 48.1 mm
